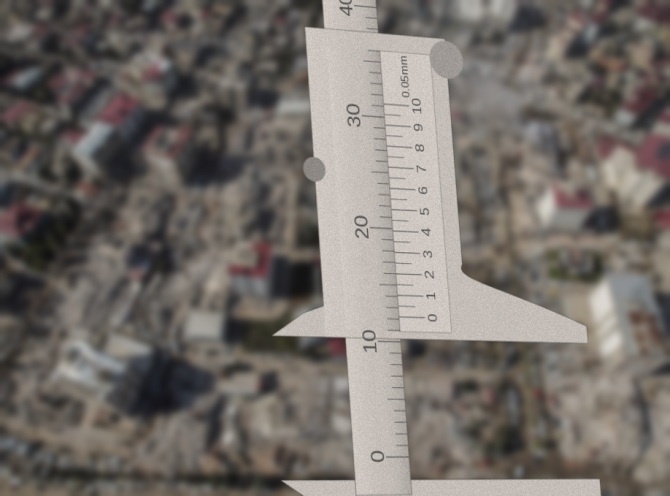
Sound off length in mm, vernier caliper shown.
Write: 12.2 mm
